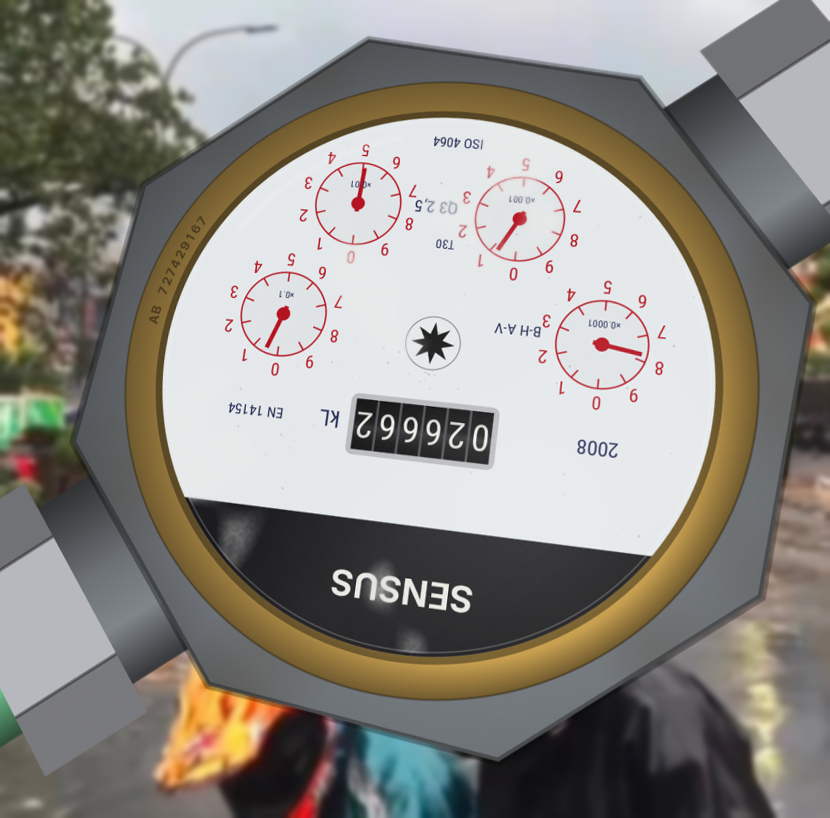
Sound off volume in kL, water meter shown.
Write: 26662.0507 kL
